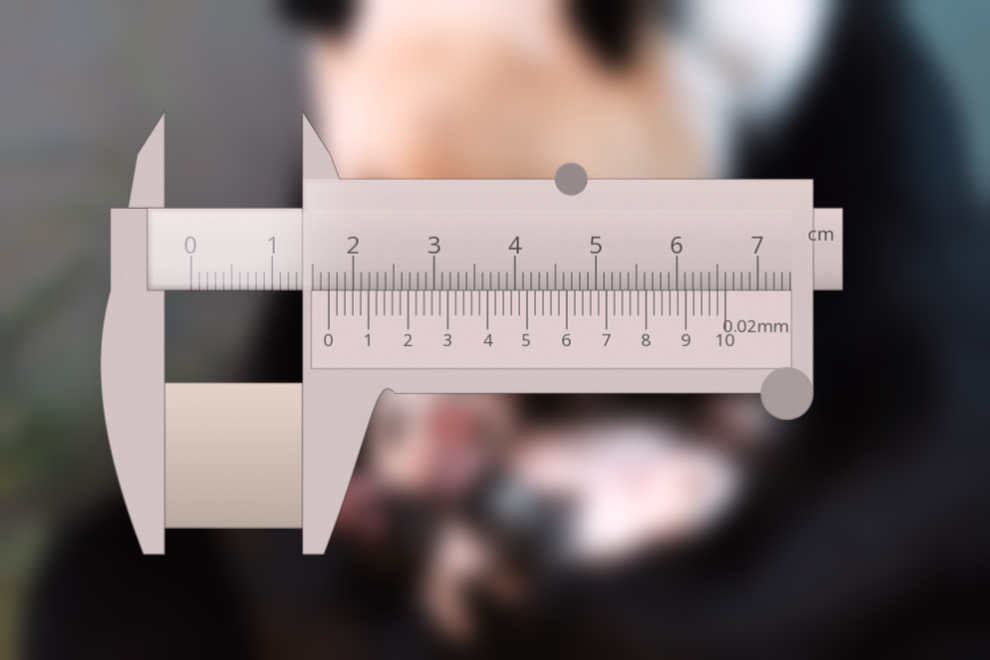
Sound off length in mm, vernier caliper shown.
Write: 17.0 mm
